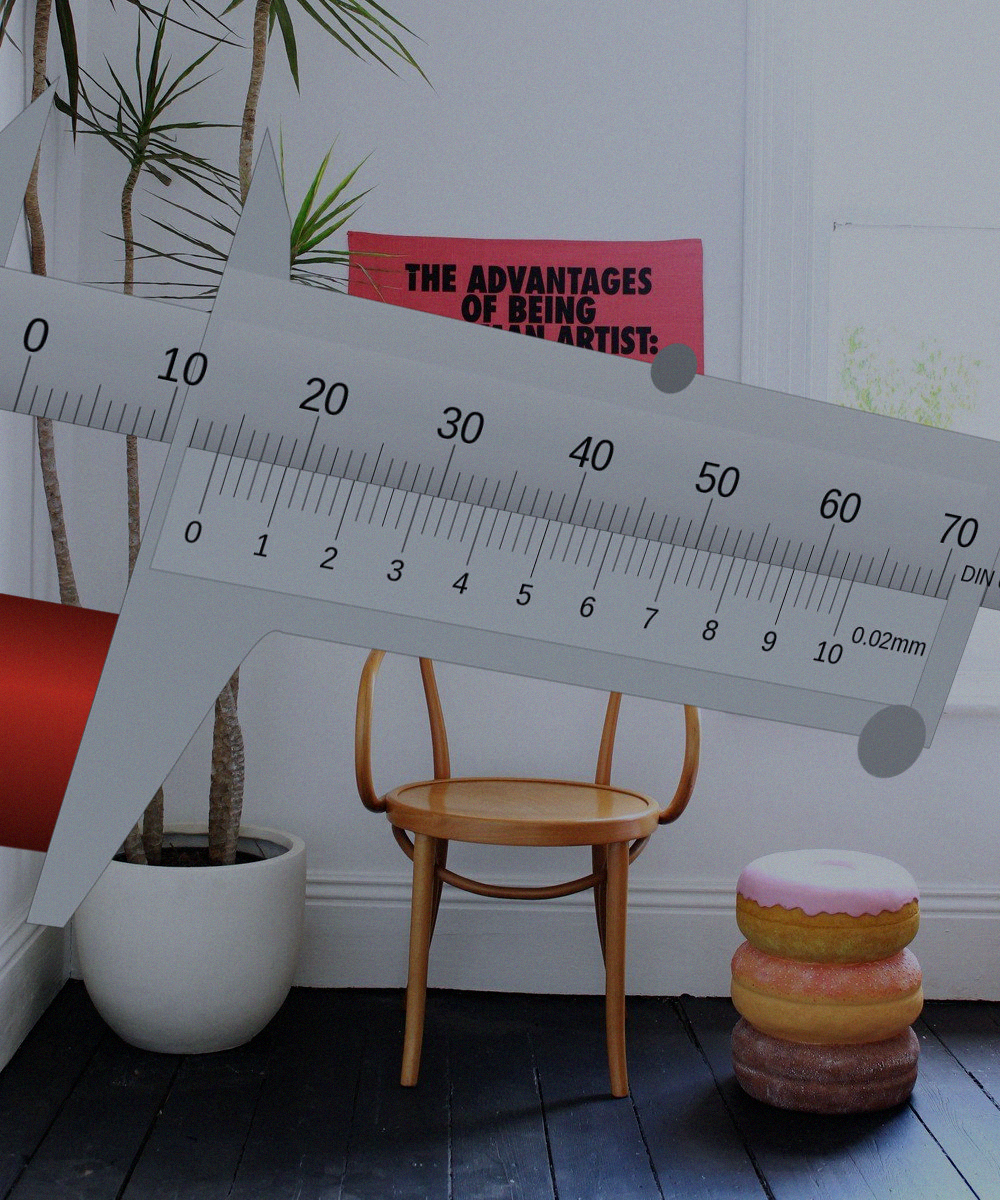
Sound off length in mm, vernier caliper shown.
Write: 14.0 mm
